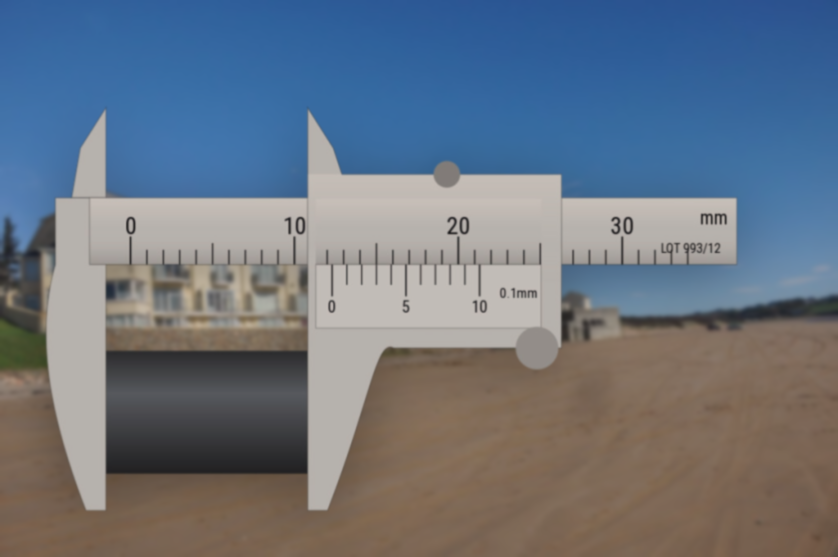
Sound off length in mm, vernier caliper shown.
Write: 12.3 mm
